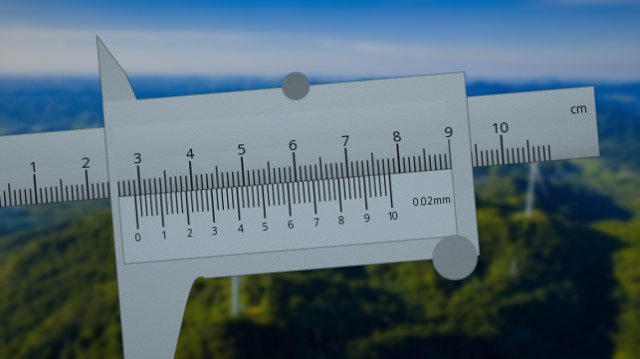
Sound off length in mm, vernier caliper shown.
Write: 29.0 mm
